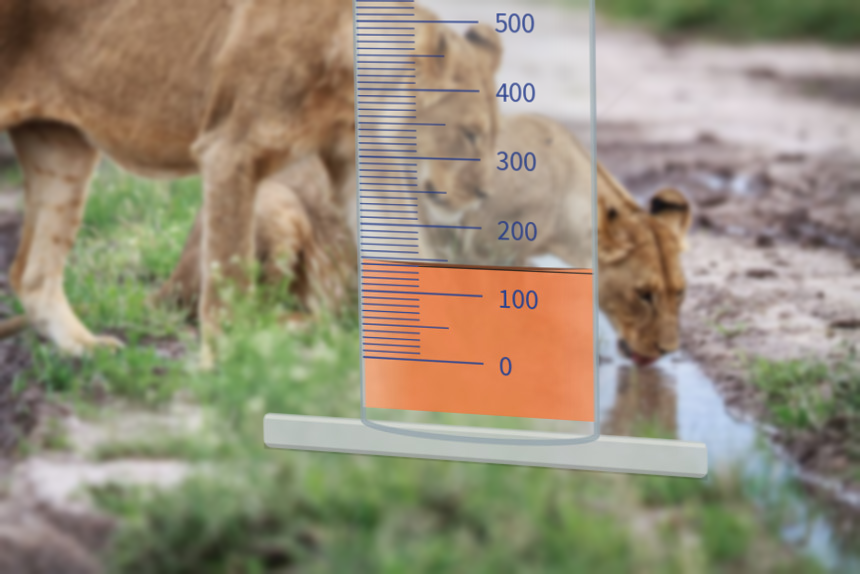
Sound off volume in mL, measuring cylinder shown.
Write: 140 mL
